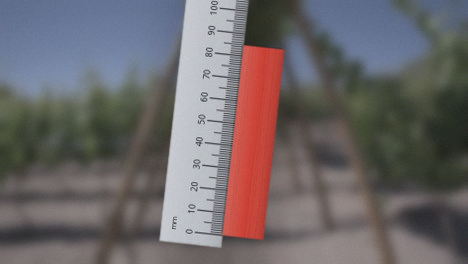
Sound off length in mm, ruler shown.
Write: 85 mm
